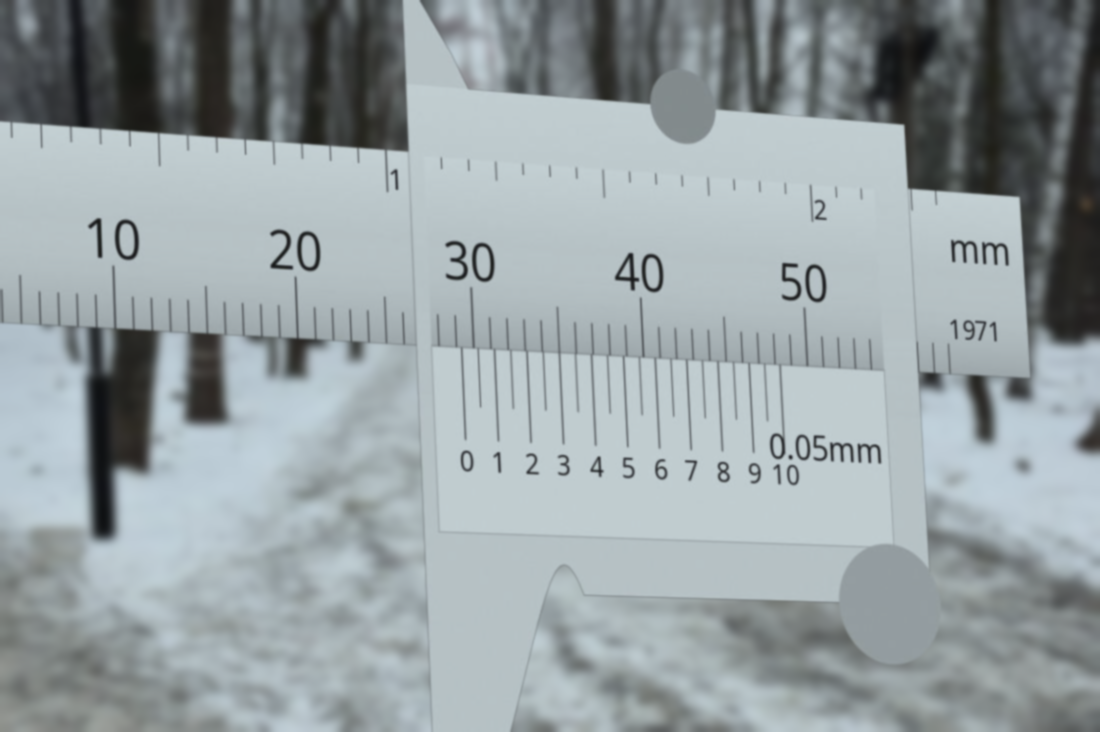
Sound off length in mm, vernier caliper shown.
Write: 29.3 mm
